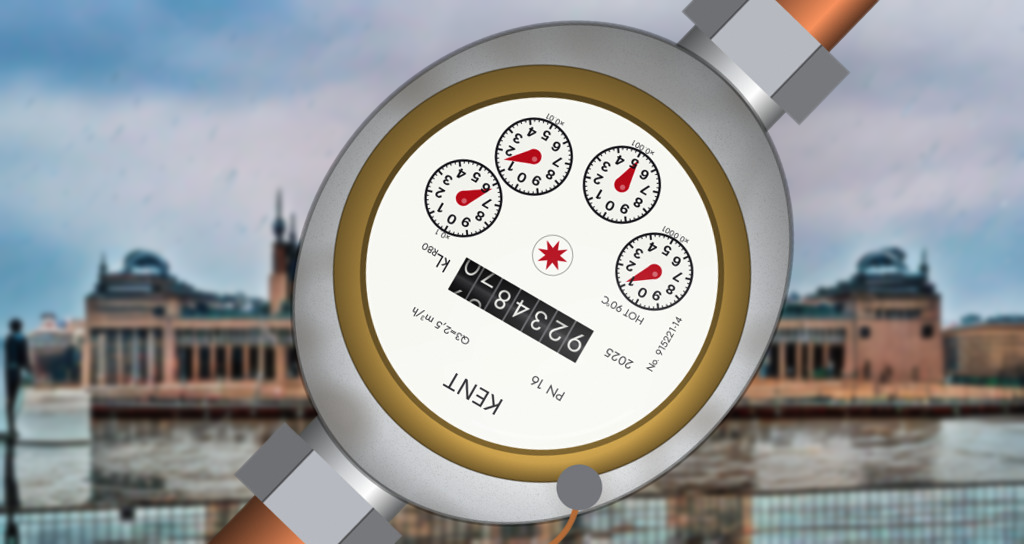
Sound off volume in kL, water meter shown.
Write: 9234869.6151 kL
